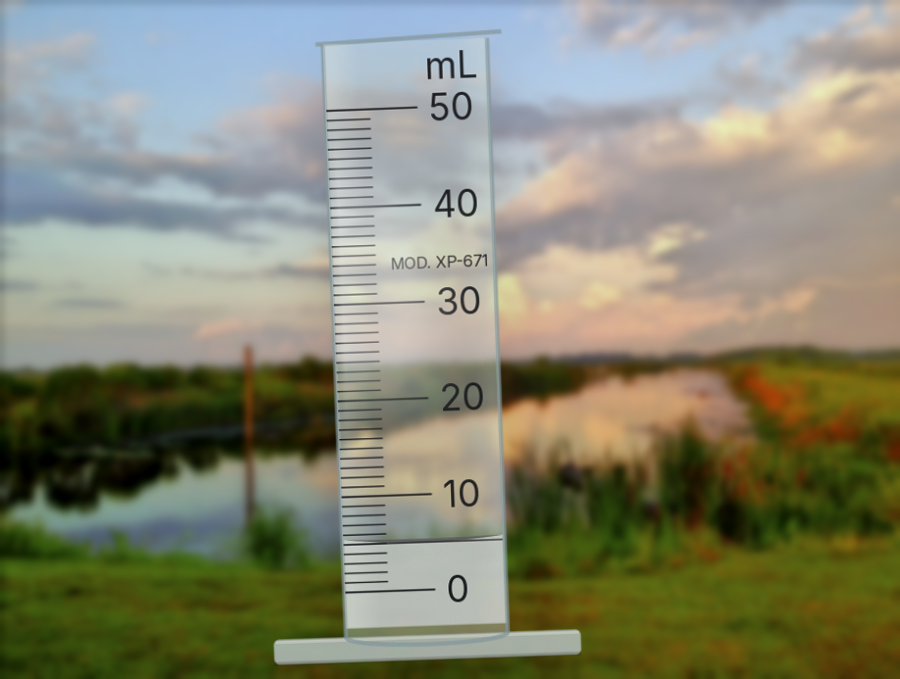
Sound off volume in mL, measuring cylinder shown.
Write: 5 mL
